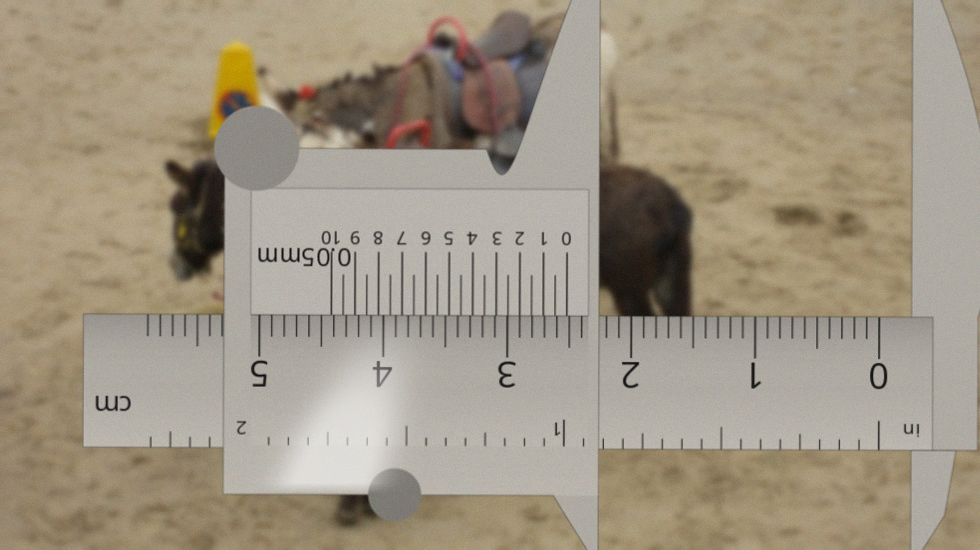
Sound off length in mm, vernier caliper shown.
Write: 25.2 mm
